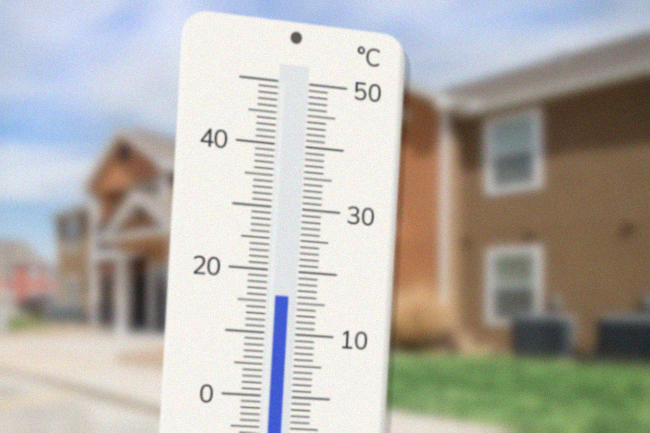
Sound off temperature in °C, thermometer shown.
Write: 16 °C
